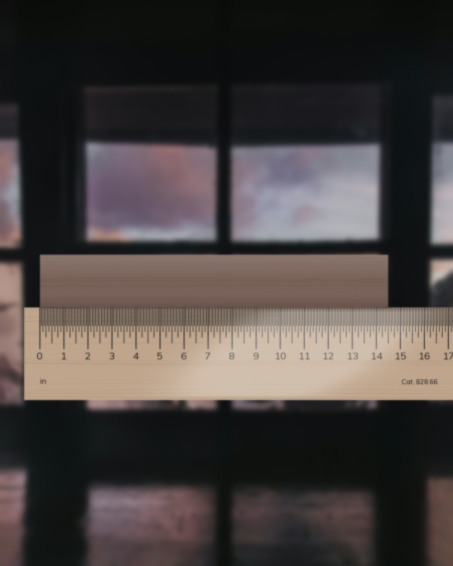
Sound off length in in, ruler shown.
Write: 14.5 in
